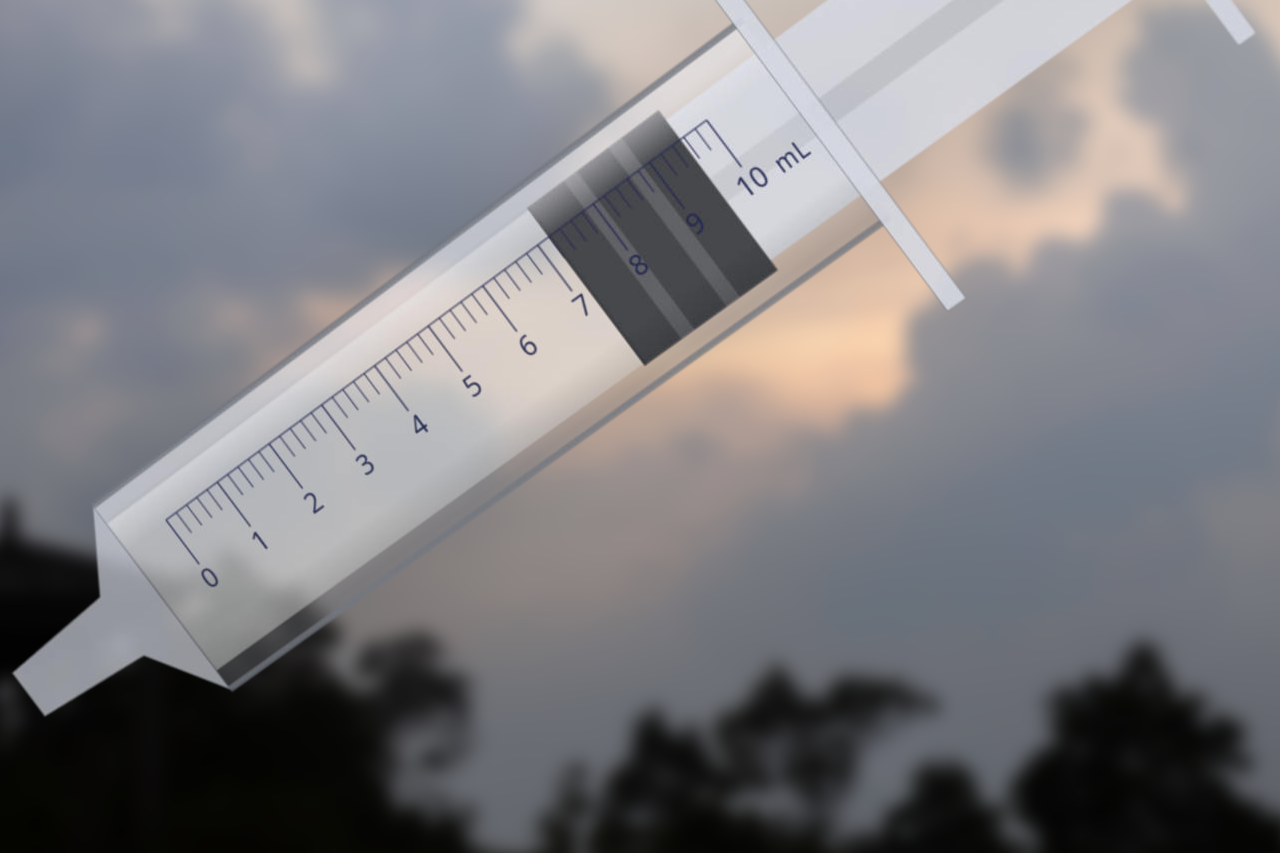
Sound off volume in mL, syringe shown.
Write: 7.2 mL
